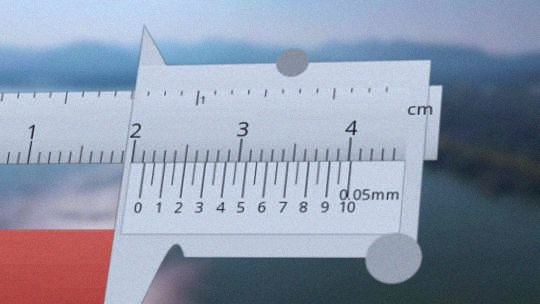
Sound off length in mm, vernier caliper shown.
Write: 21.2 mm
